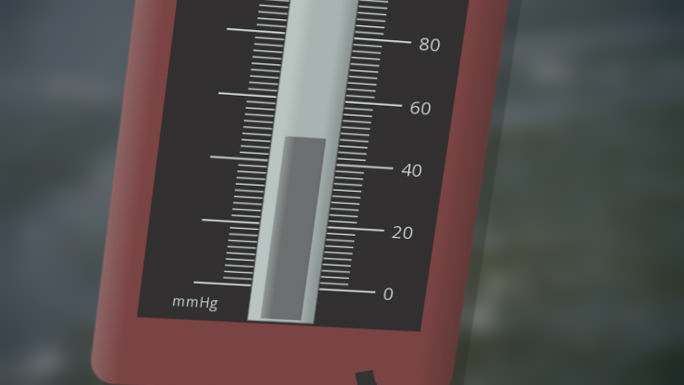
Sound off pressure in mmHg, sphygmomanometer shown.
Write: 48 mmHg
